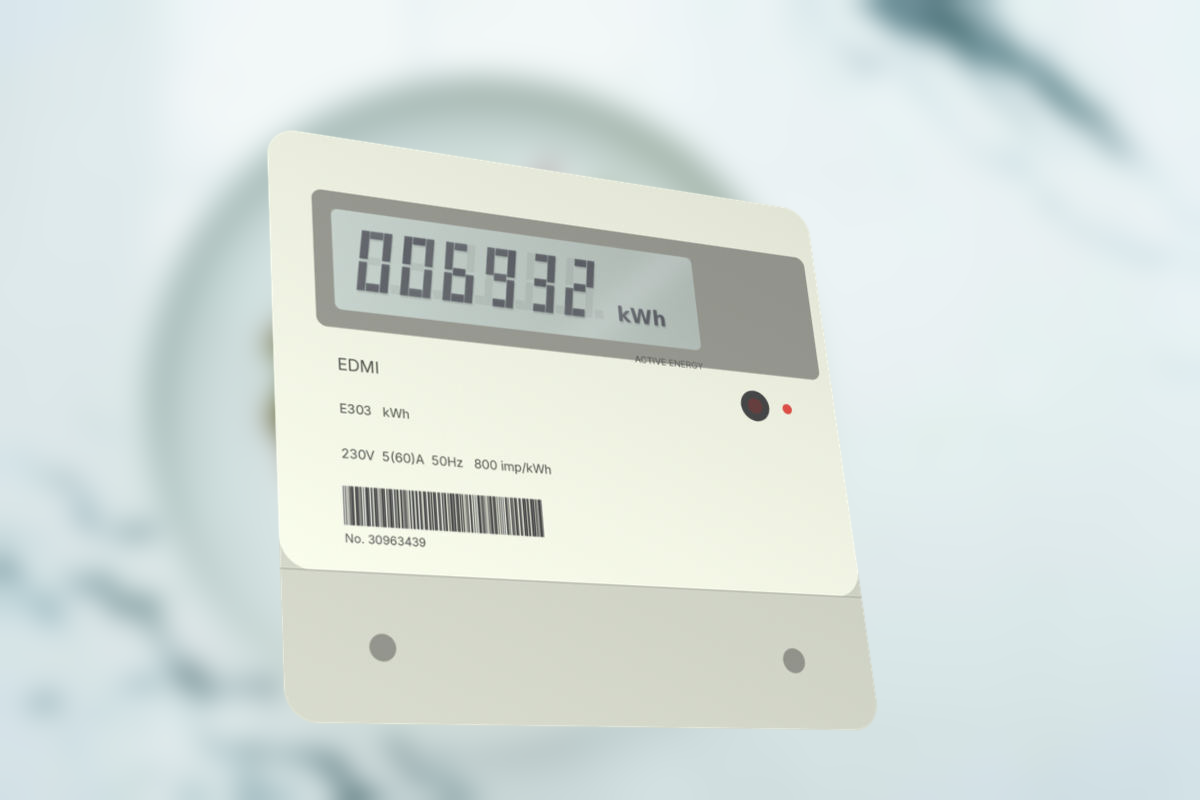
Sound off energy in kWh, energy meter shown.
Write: 6932 kWh
